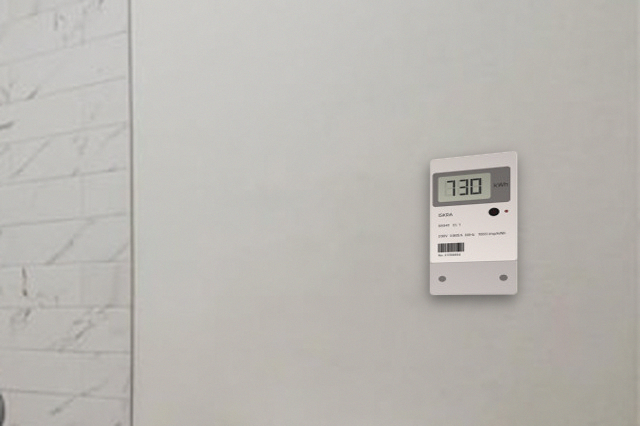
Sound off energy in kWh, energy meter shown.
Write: 730 kWh
